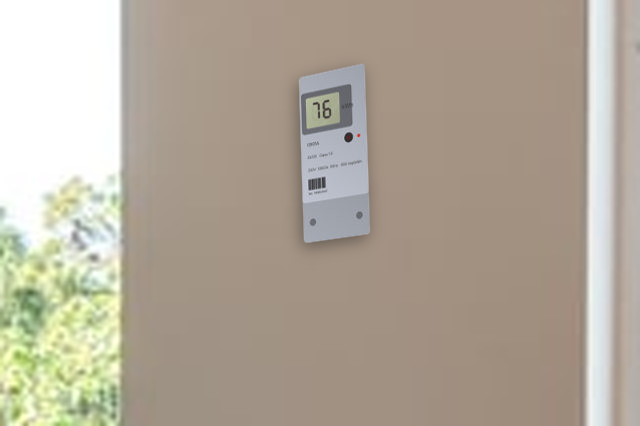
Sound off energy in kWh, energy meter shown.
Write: 76 kWh
